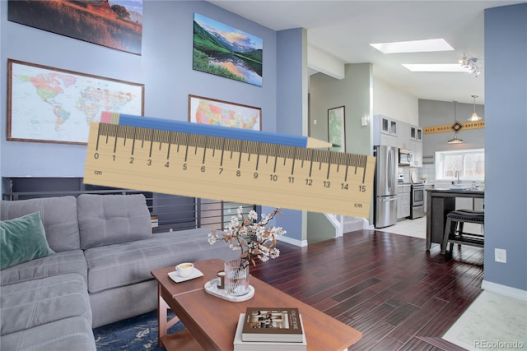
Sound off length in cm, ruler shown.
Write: 13.5 cm
